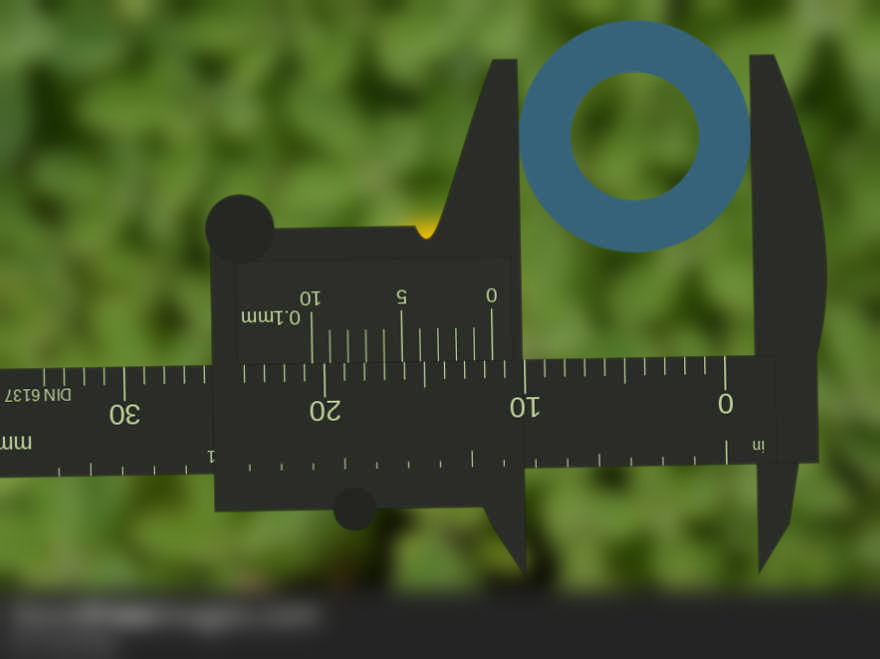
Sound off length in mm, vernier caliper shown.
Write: 11.6 mm
